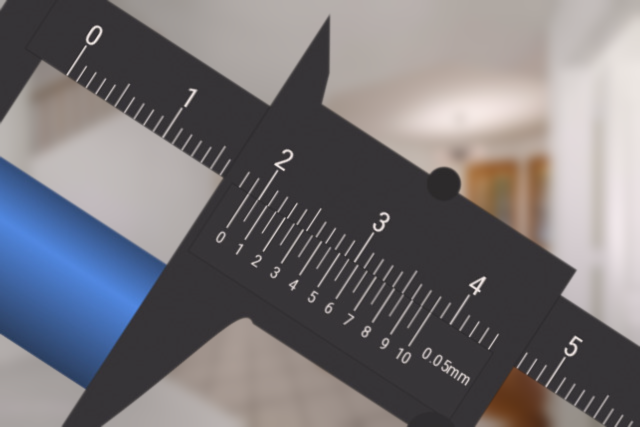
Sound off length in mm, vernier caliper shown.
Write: 19.0 mm
